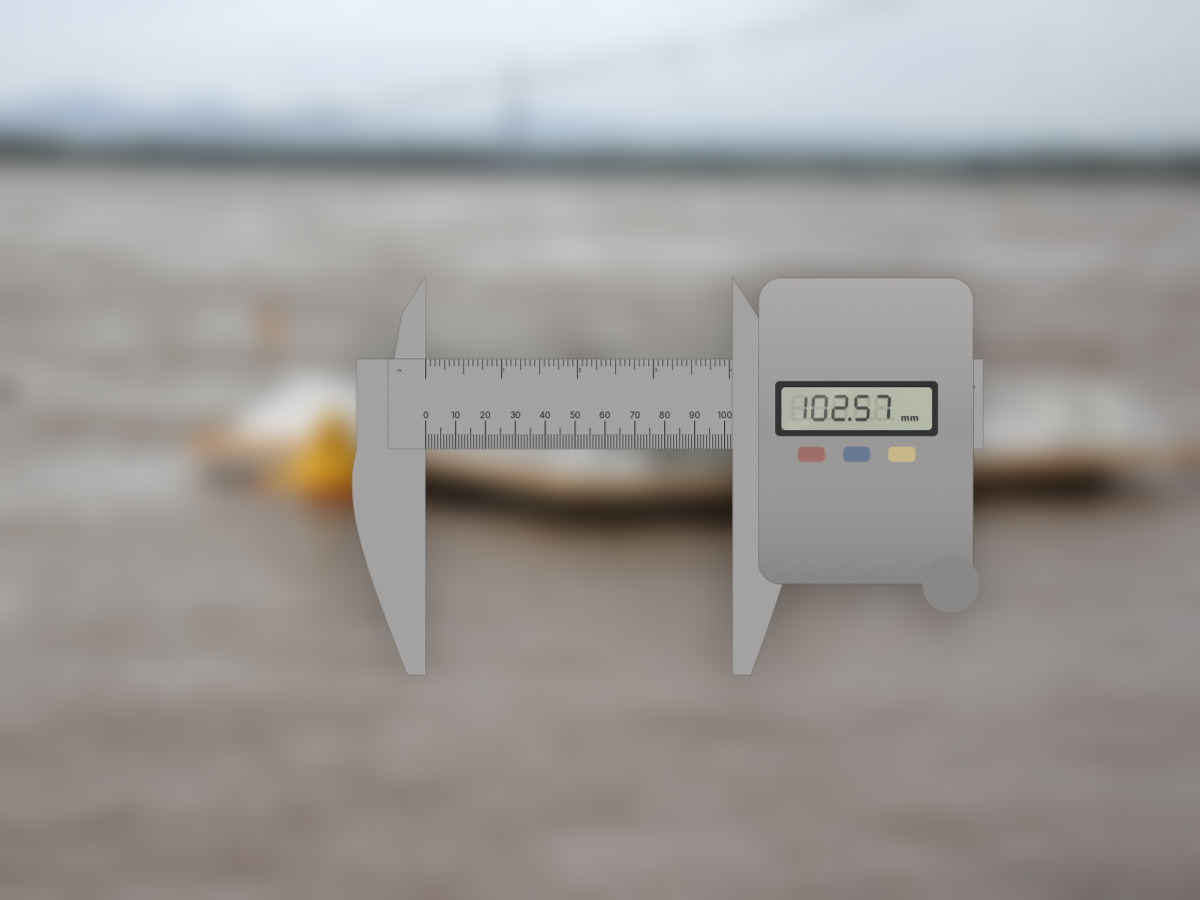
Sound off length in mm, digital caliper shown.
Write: 102.57 mm
